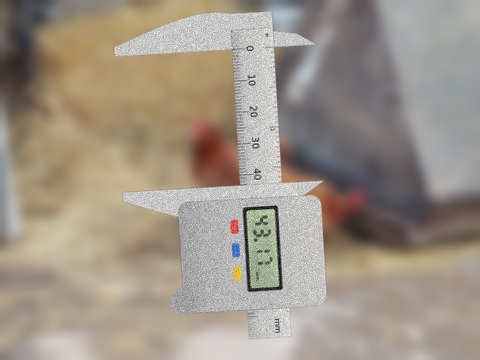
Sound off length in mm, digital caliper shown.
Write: 43.17 mm
